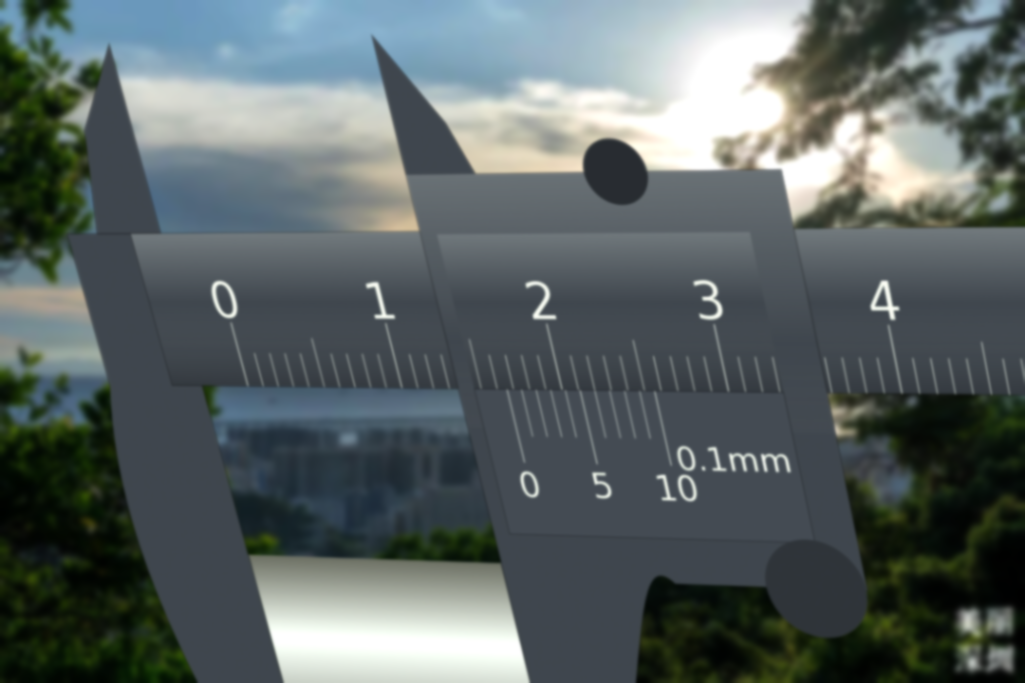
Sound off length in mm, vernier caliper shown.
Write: 16.6 mm
